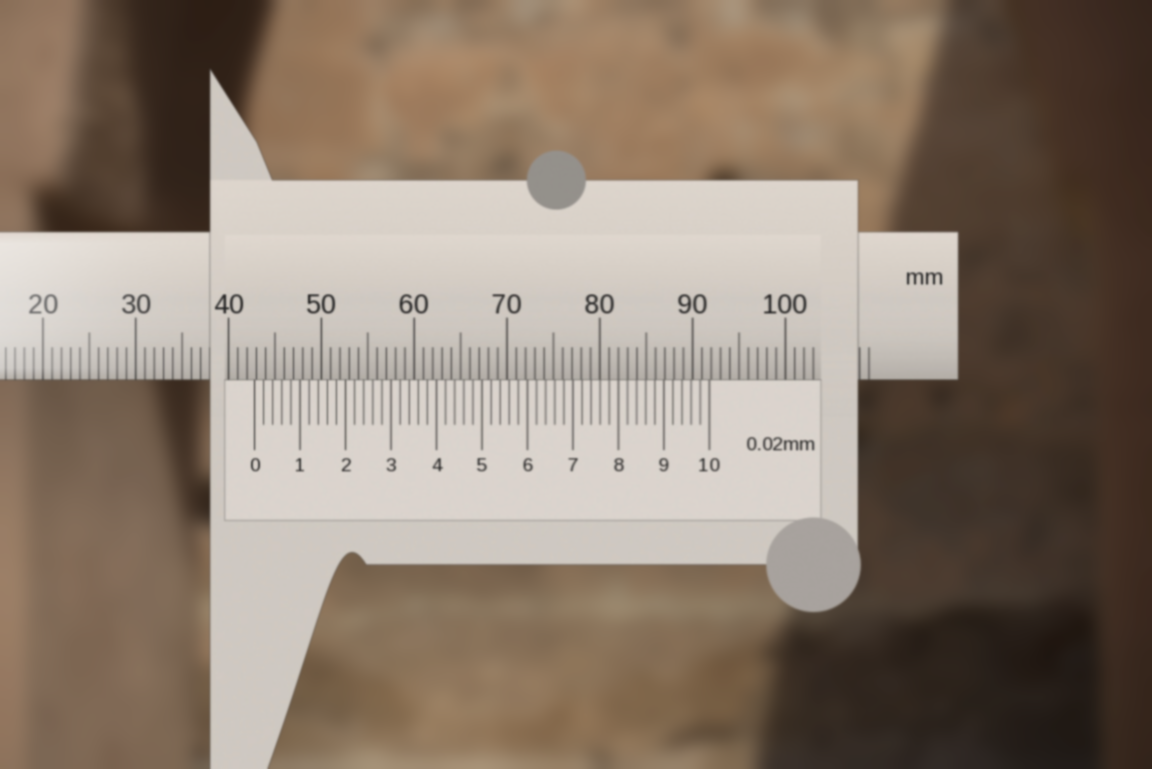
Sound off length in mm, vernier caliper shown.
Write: 42.8 mm
